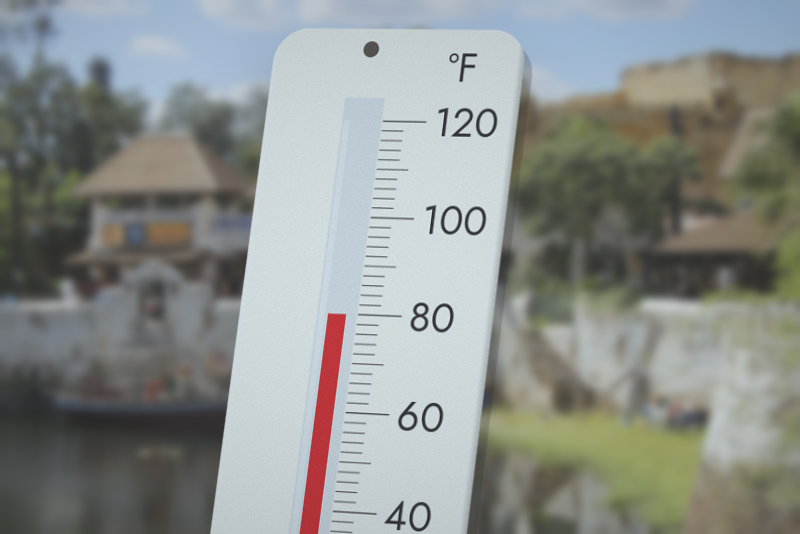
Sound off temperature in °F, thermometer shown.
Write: 80 °F
